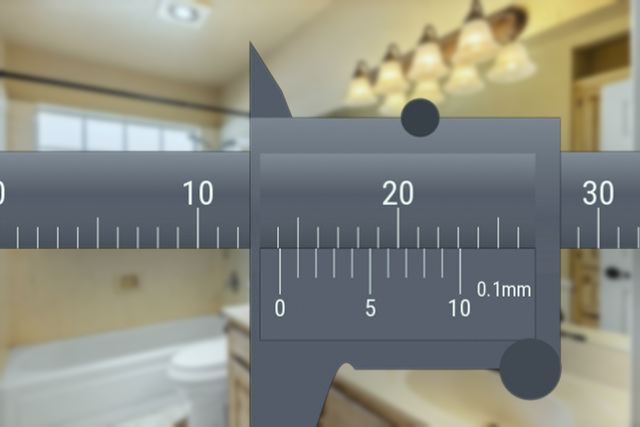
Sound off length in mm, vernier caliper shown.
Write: 14.1 mm
